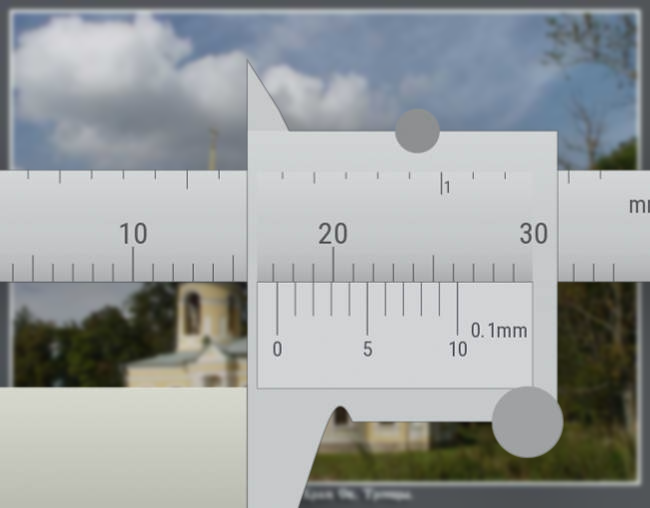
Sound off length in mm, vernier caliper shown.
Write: 17.2 mm
